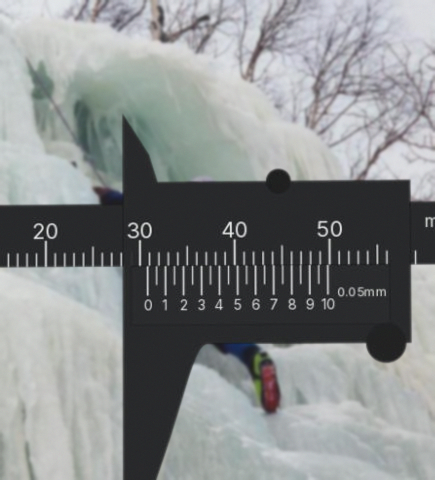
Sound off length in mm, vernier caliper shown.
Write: 30.8 mm
